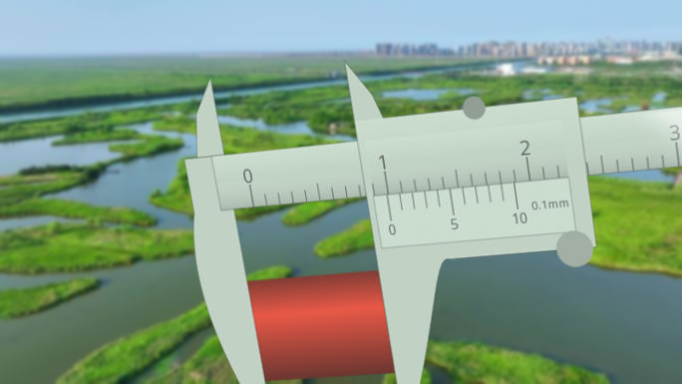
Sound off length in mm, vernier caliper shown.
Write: 9.9 mm
